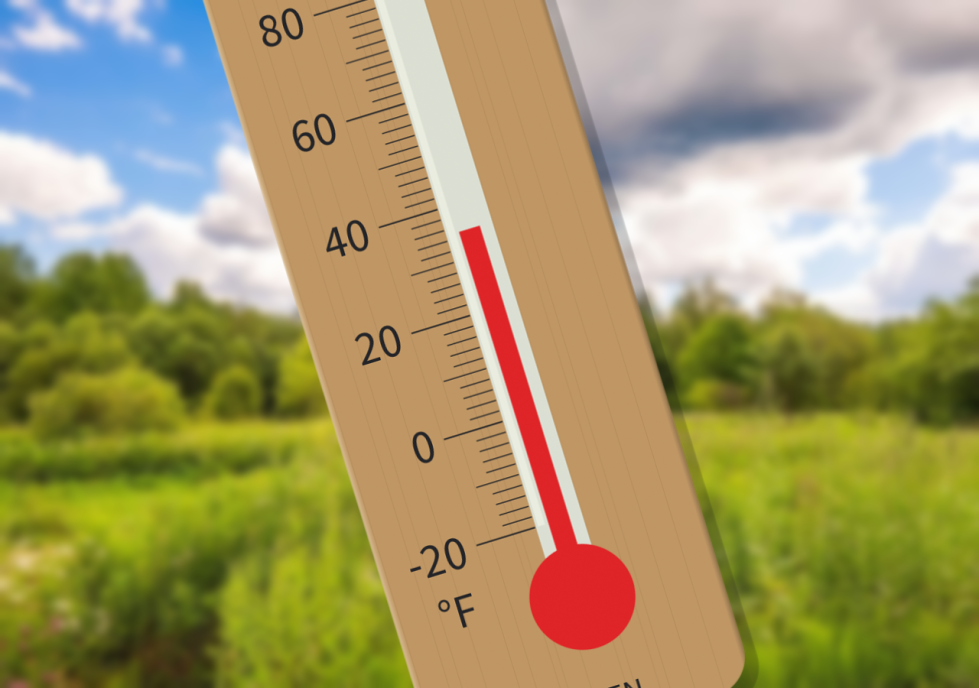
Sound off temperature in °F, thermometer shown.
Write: 35 °F
